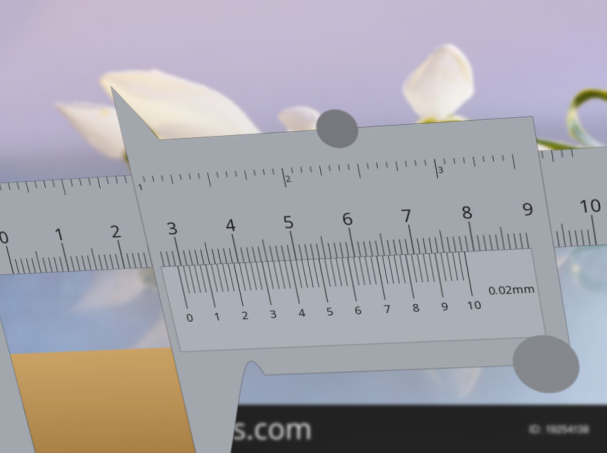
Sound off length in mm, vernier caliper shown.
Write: 29.4 mm
